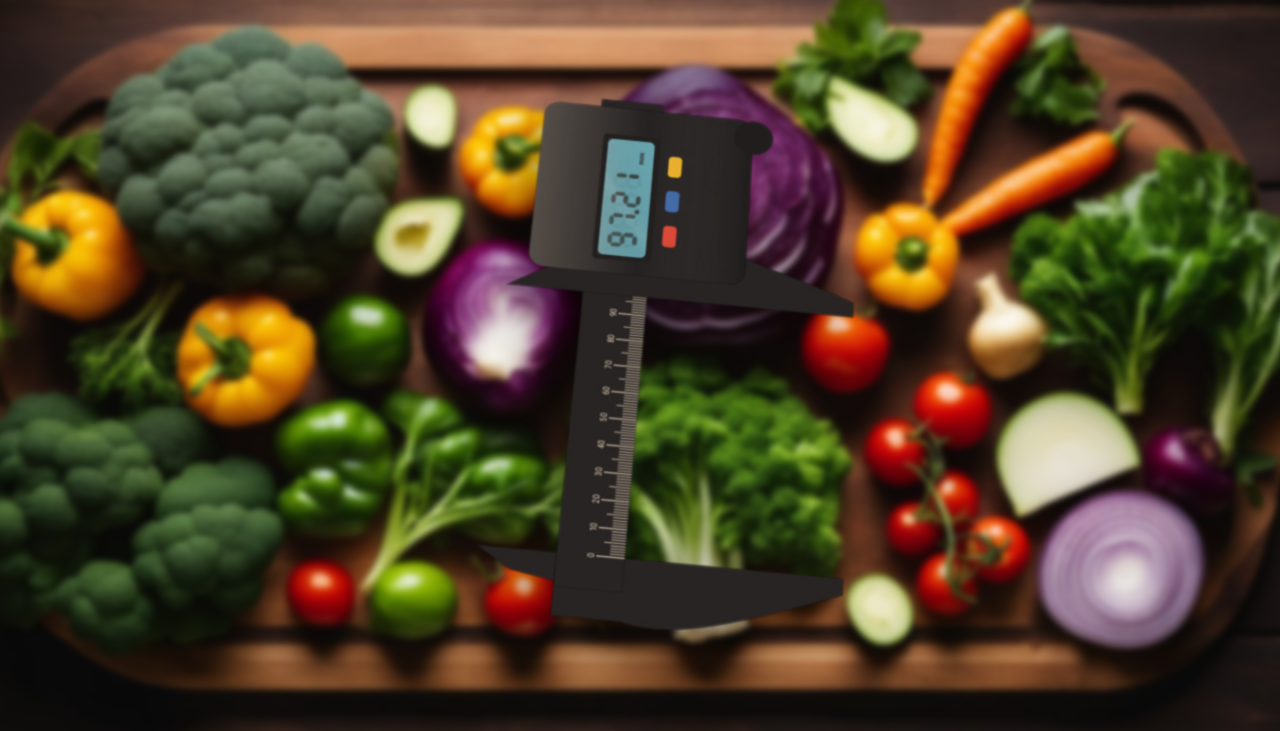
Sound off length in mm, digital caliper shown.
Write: 97.21 mm
